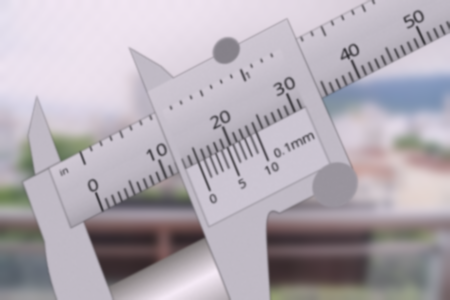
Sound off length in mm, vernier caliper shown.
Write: 15.0 mm
